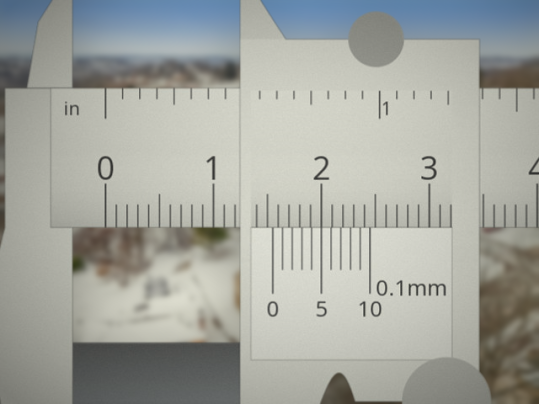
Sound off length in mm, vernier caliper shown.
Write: 15.5 mm
